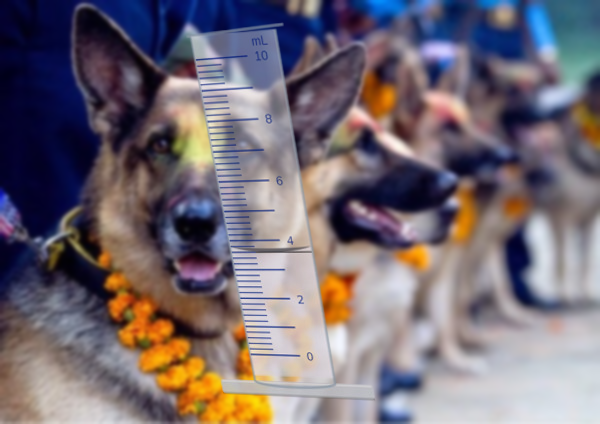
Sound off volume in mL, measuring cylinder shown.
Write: 3.6 mL
